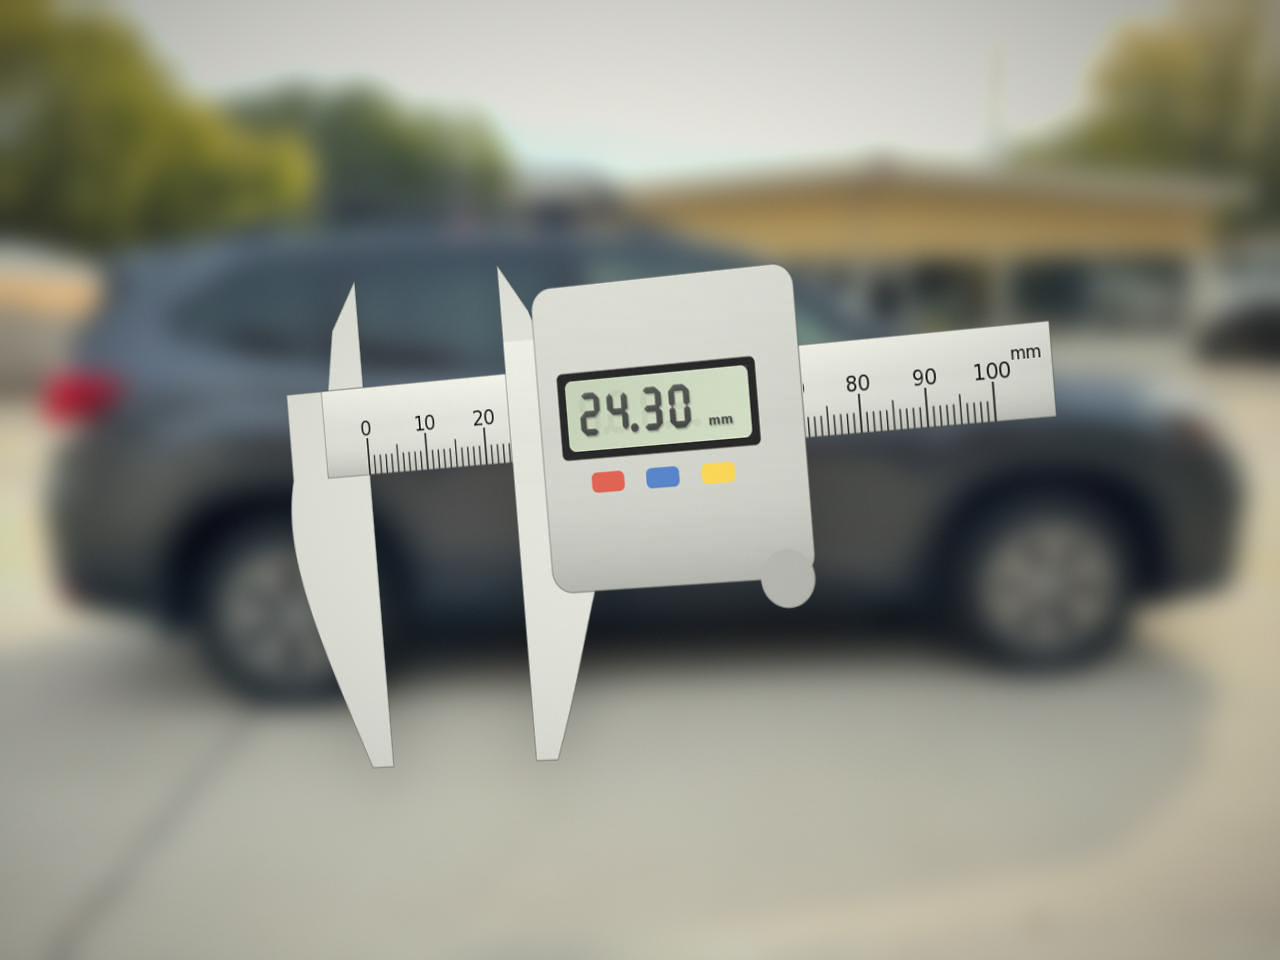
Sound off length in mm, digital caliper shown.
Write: 24.30 mm
